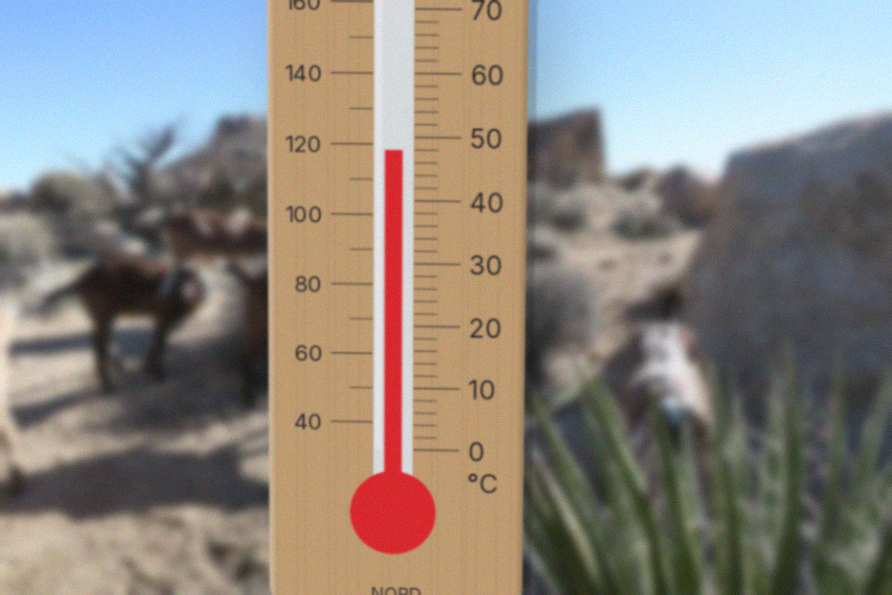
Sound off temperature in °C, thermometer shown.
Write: 48 °C
